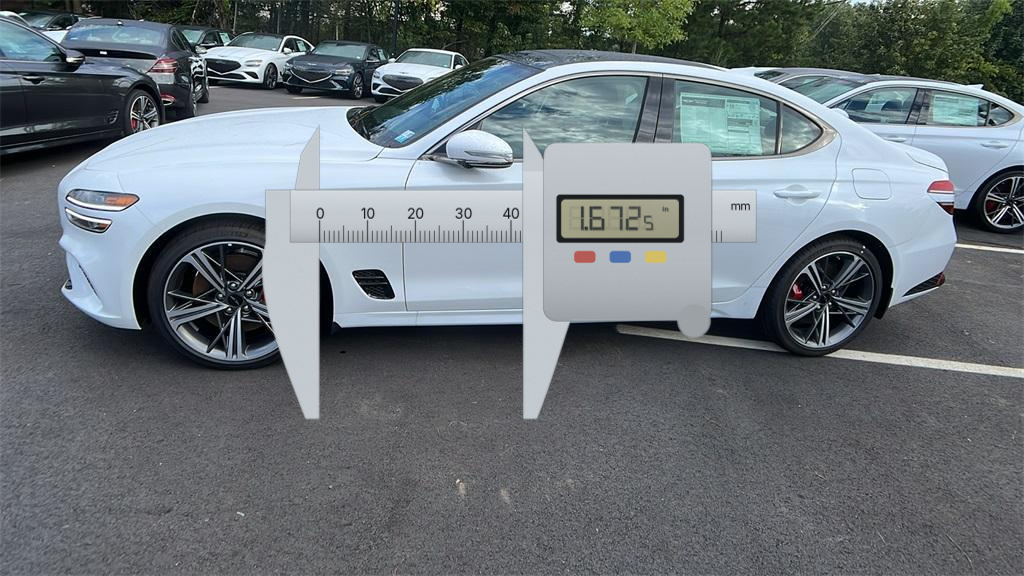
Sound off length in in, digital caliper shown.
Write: 1.6725 in
